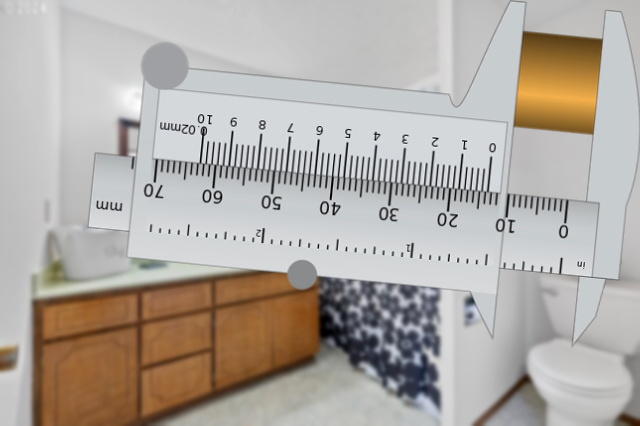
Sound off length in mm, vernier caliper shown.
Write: 13.6 mm
